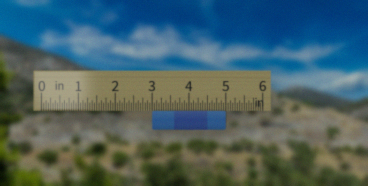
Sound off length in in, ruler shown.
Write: 2 in
